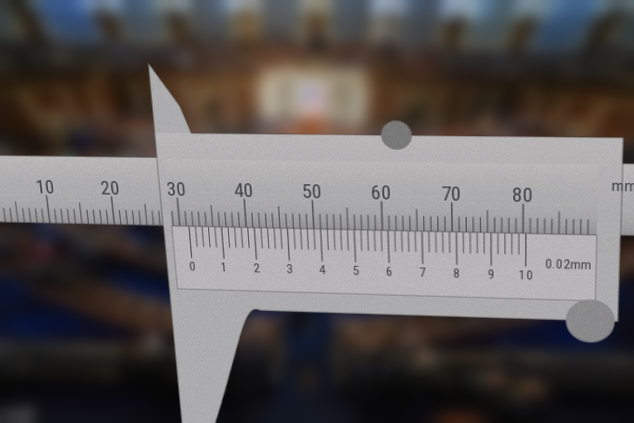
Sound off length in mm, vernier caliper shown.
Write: 31.4 mm
